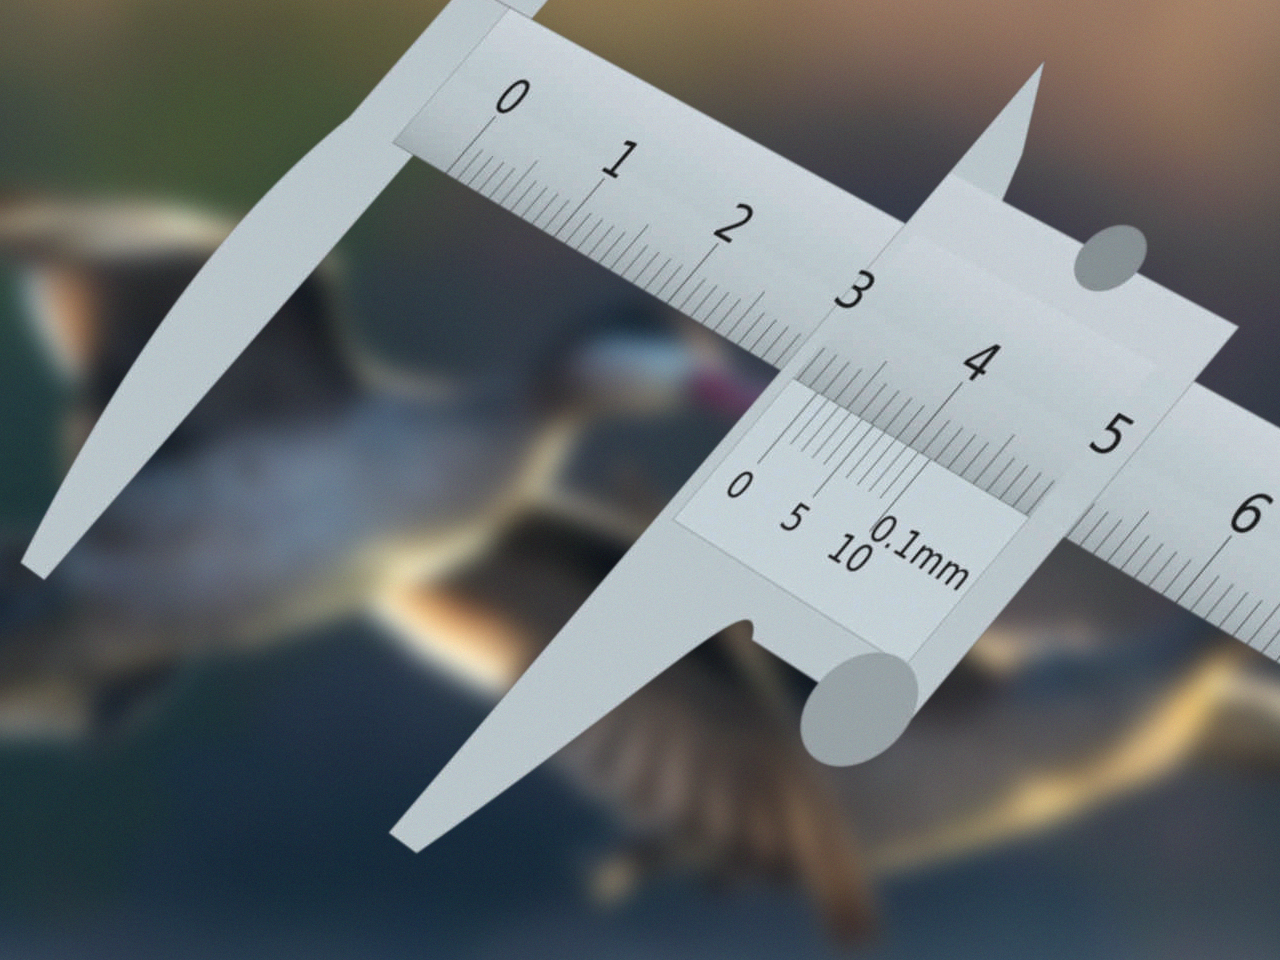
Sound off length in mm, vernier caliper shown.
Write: 32.7 mm
